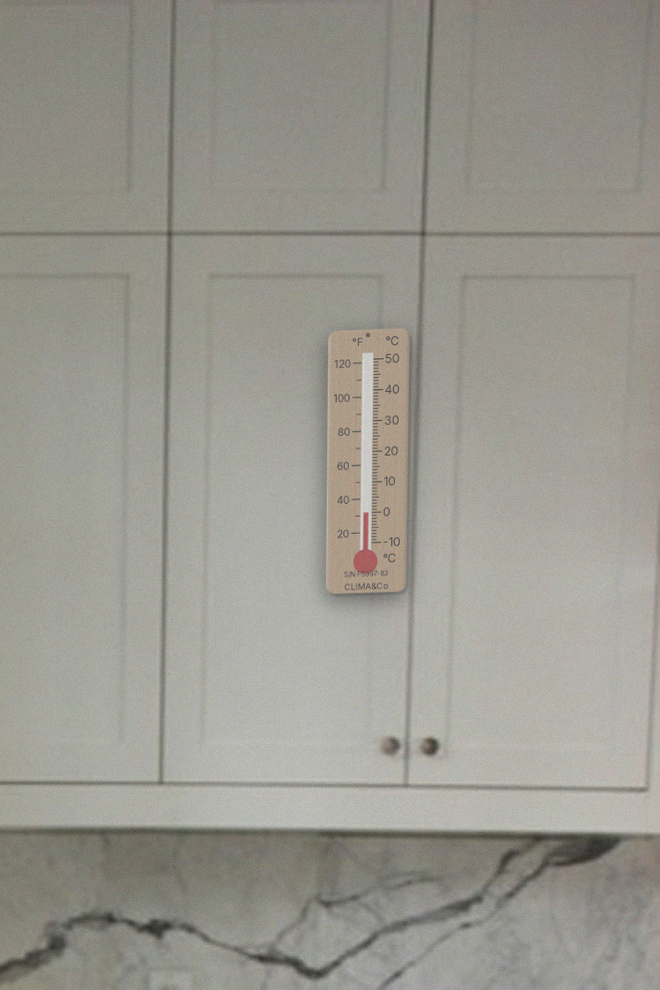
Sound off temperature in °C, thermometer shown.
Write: 0 °C
